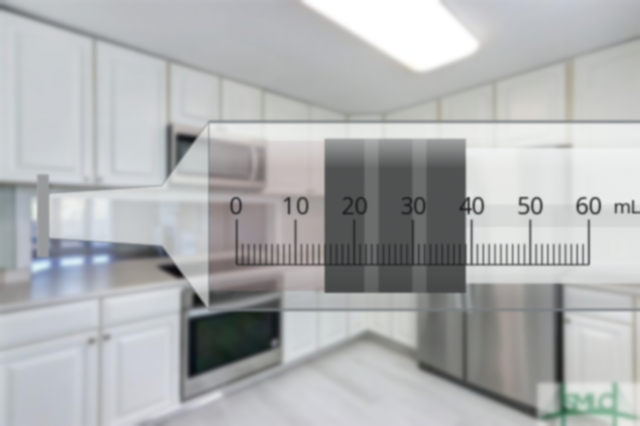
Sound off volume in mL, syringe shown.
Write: 15 mL
